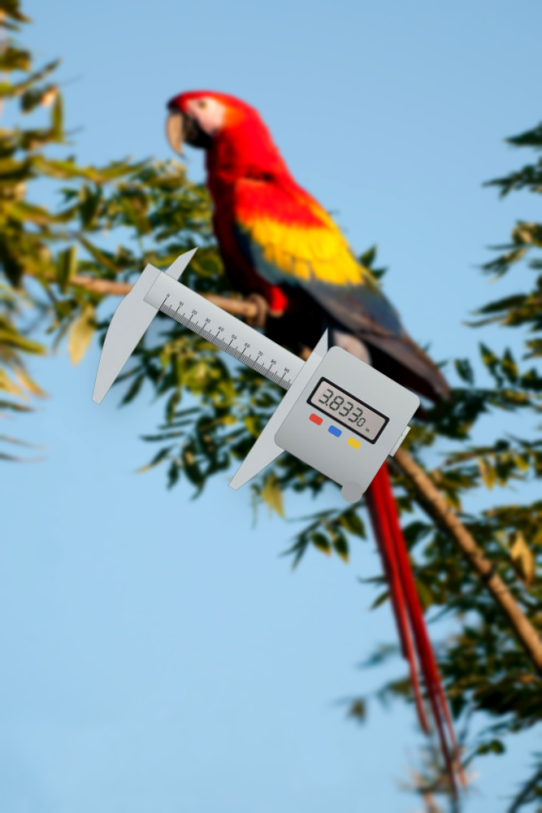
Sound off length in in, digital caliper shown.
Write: 3.8330 in
